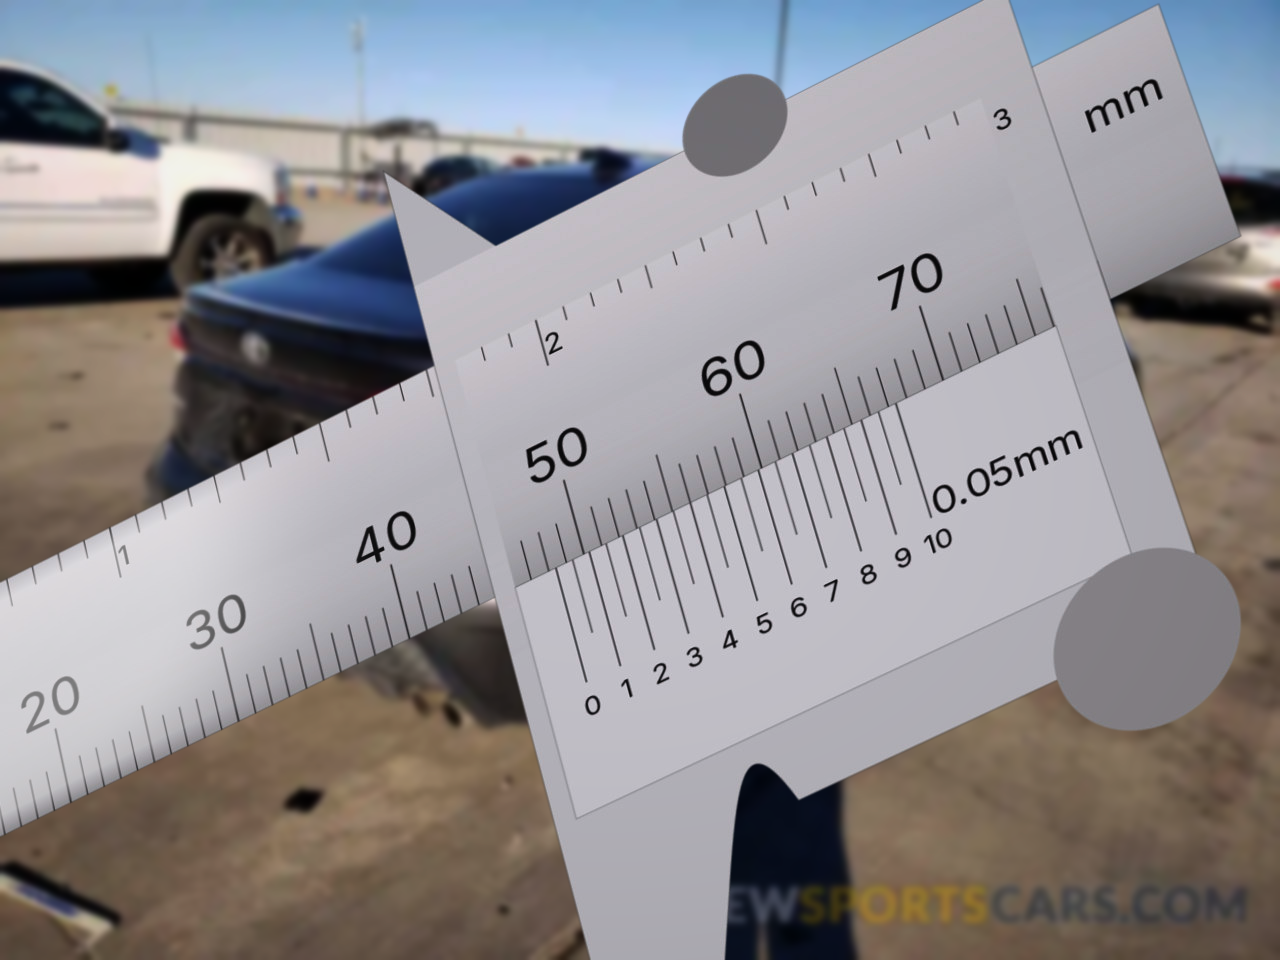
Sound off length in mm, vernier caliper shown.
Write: 48.4 mm
